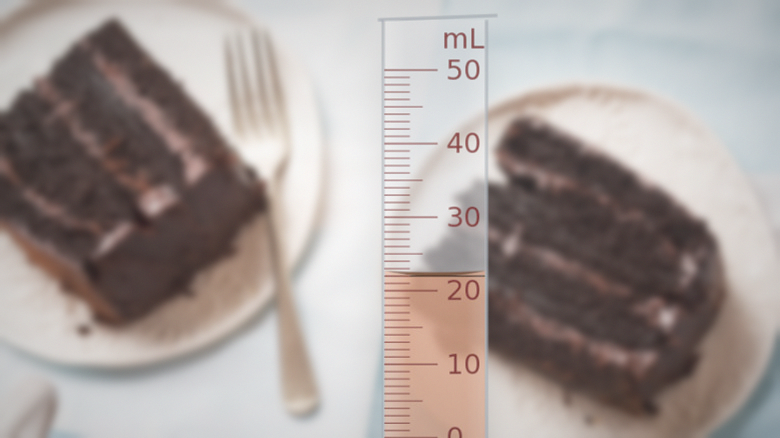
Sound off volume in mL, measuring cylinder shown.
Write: 22 mL
